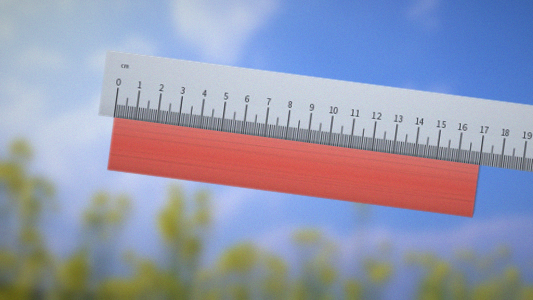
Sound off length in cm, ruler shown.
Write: 17 cm
